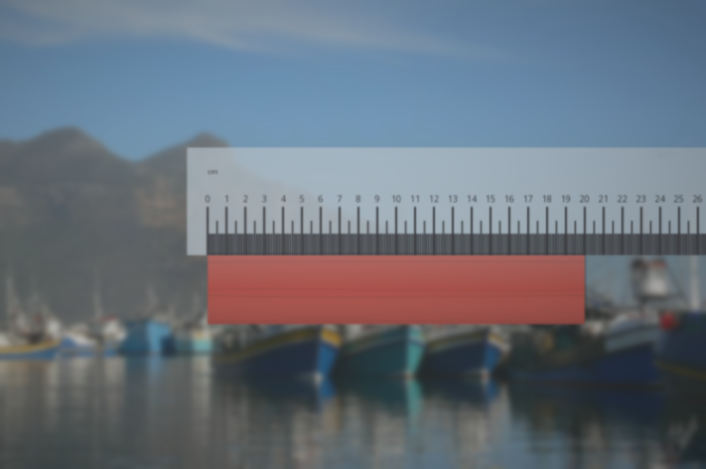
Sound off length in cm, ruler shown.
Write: 20 cm
